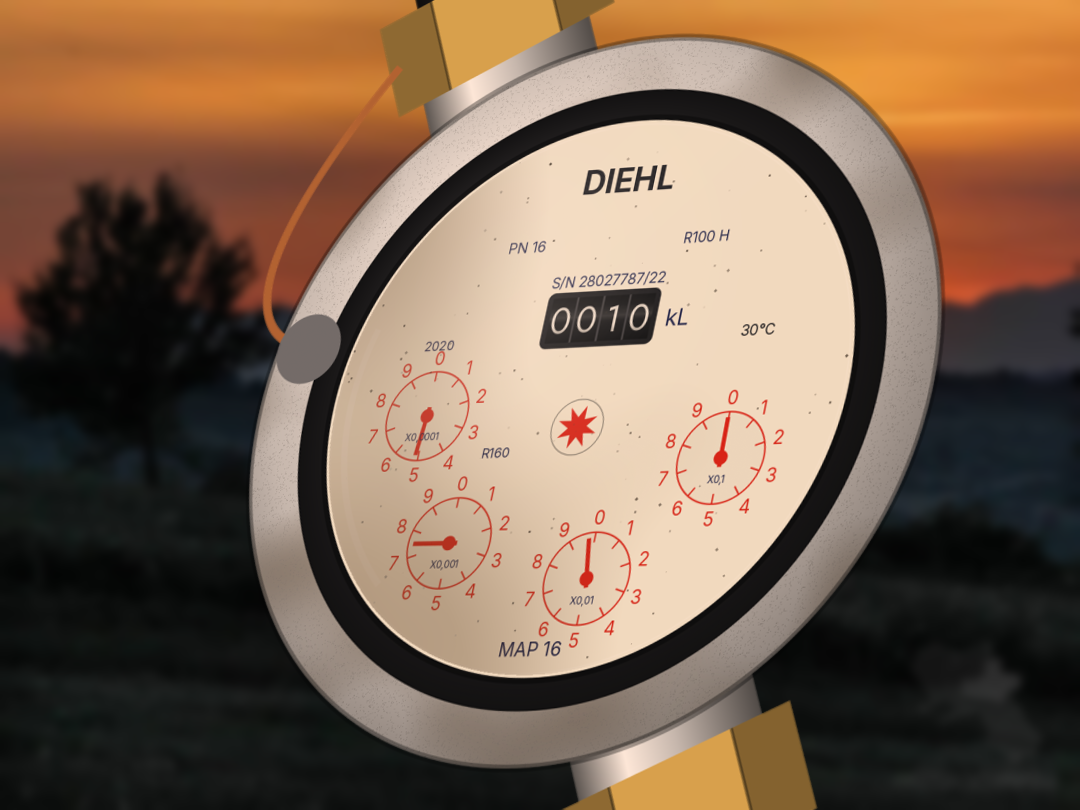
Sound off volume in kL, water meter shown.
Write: 9.9975 kL
